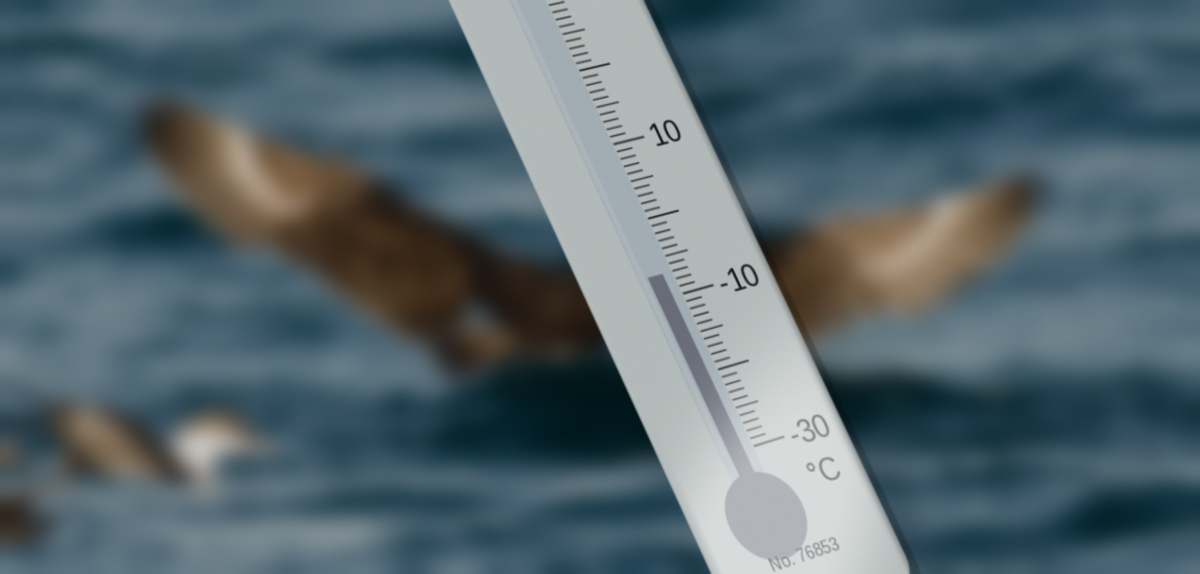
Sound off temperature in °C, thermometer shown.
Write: -7 °C
